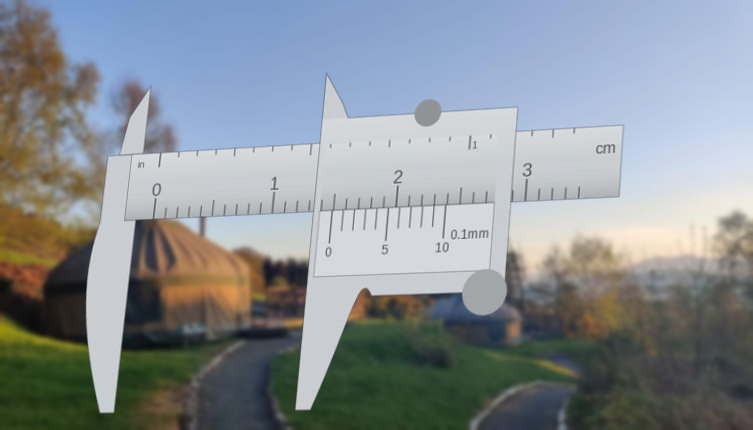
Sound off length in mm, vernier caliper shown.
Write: 14.9 mm
